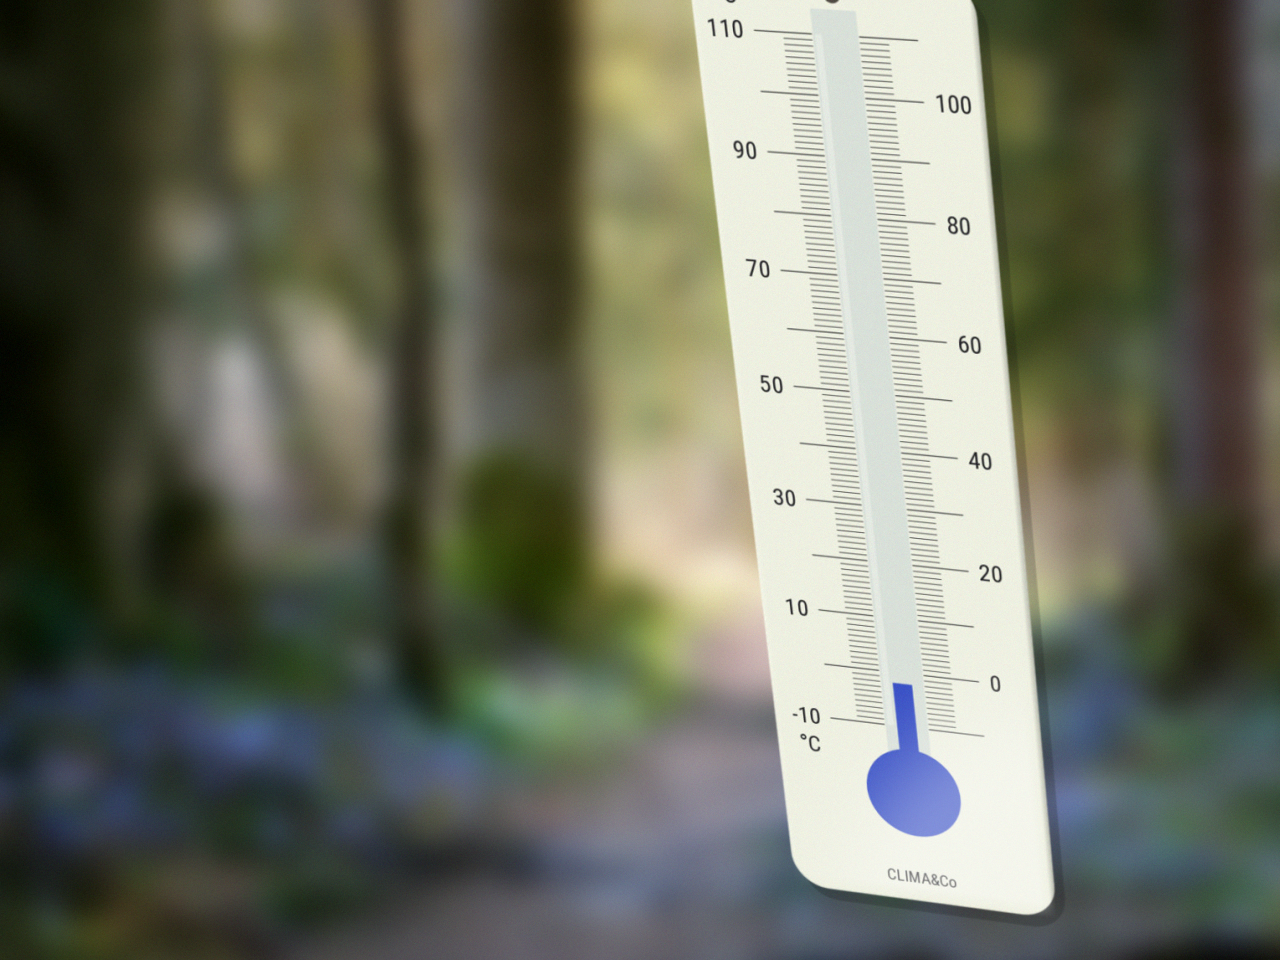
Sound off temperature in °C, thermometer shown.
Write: -2 °C
